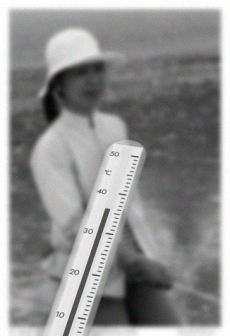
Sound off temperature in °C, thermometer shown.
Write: 36 °C
